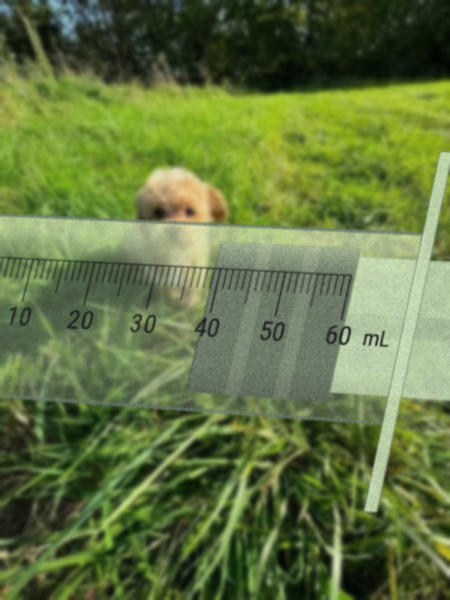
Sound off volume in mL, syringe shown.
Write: 39 mL
